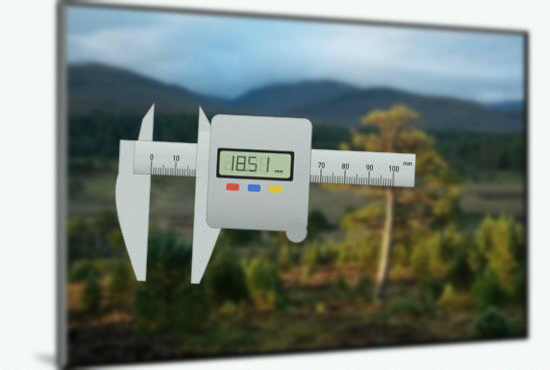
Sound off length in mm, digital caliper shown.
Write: 18.51 mm
